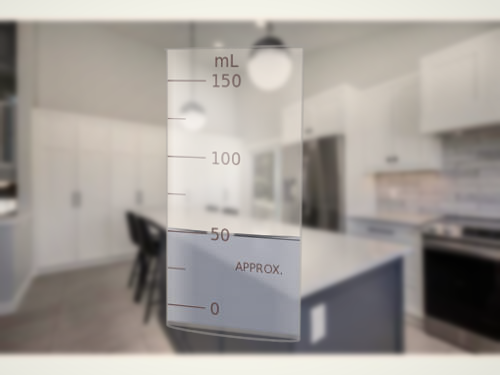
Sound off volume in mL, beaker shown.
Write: 50 mL
